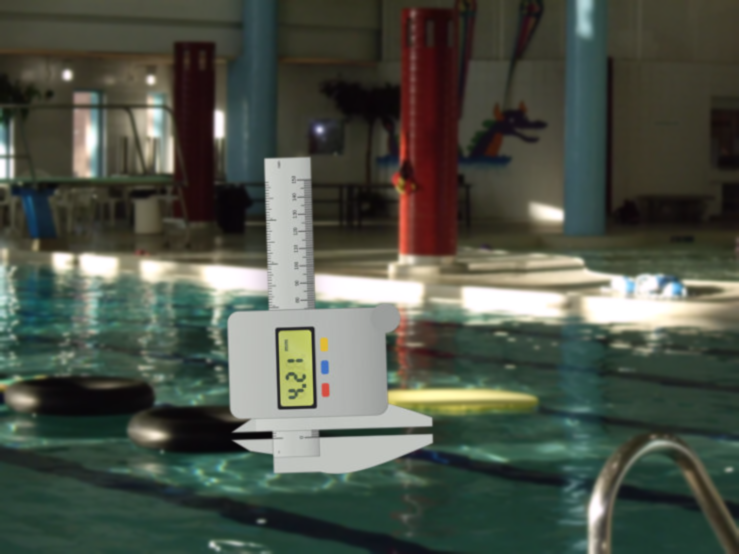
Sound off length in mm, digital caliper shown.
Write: 4.21 mm
